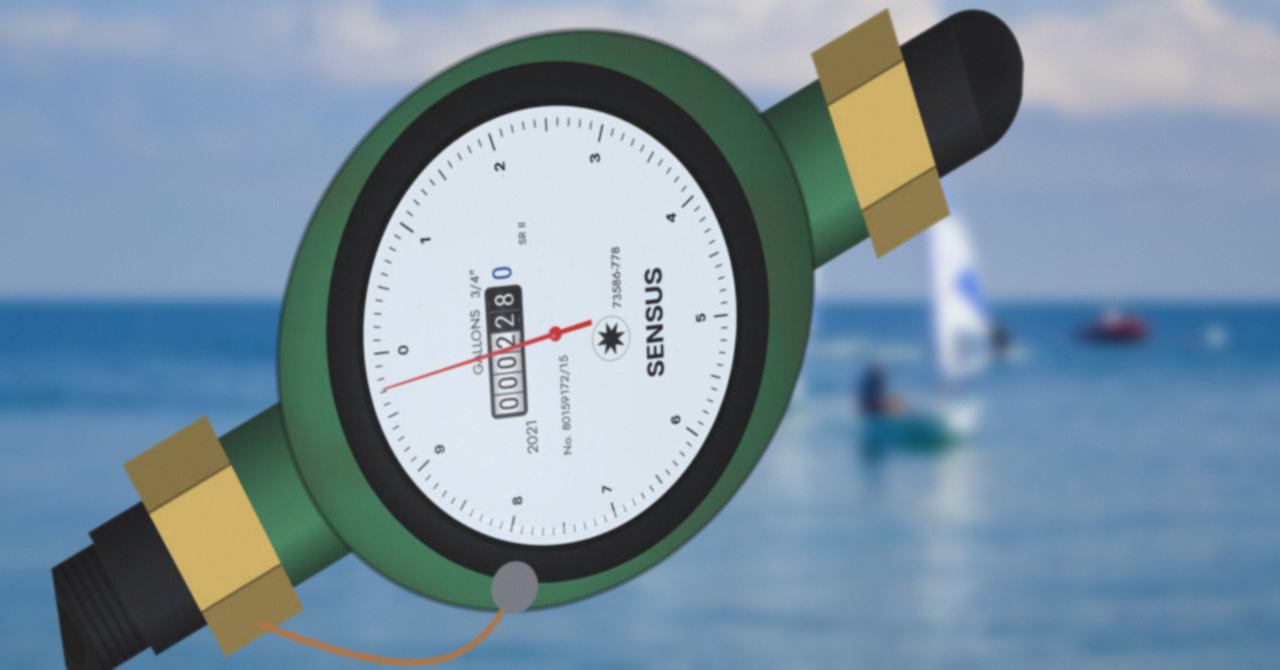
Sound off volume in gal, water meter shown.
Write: 2279.7 gal
